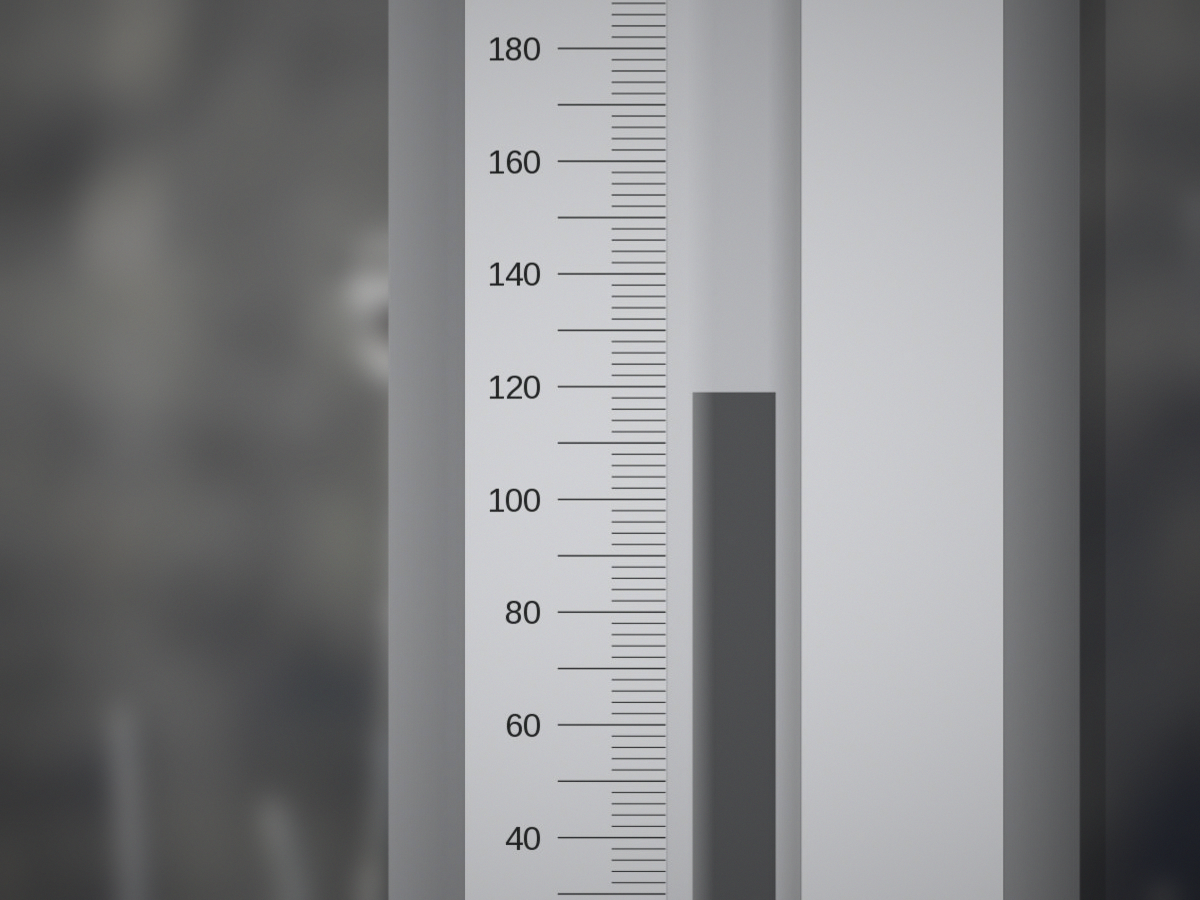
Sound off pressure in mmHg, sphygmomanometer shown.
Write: 119 mmHg
